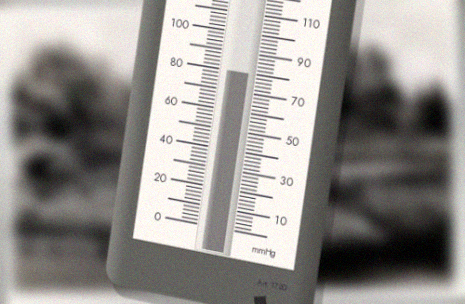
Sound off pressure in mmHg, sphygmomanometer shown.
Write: 80 mmHg
